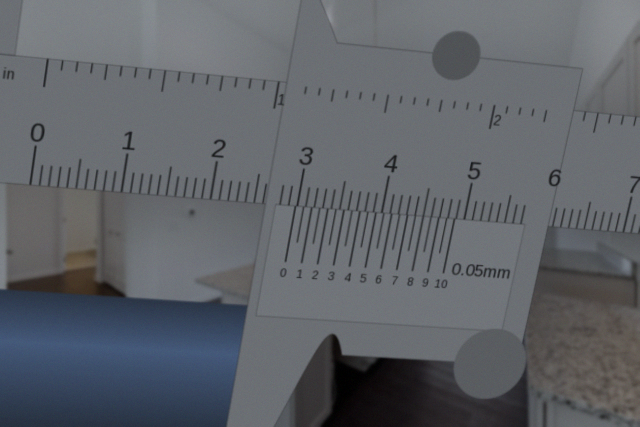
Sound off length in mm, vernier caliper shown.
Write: 29.8 mm
